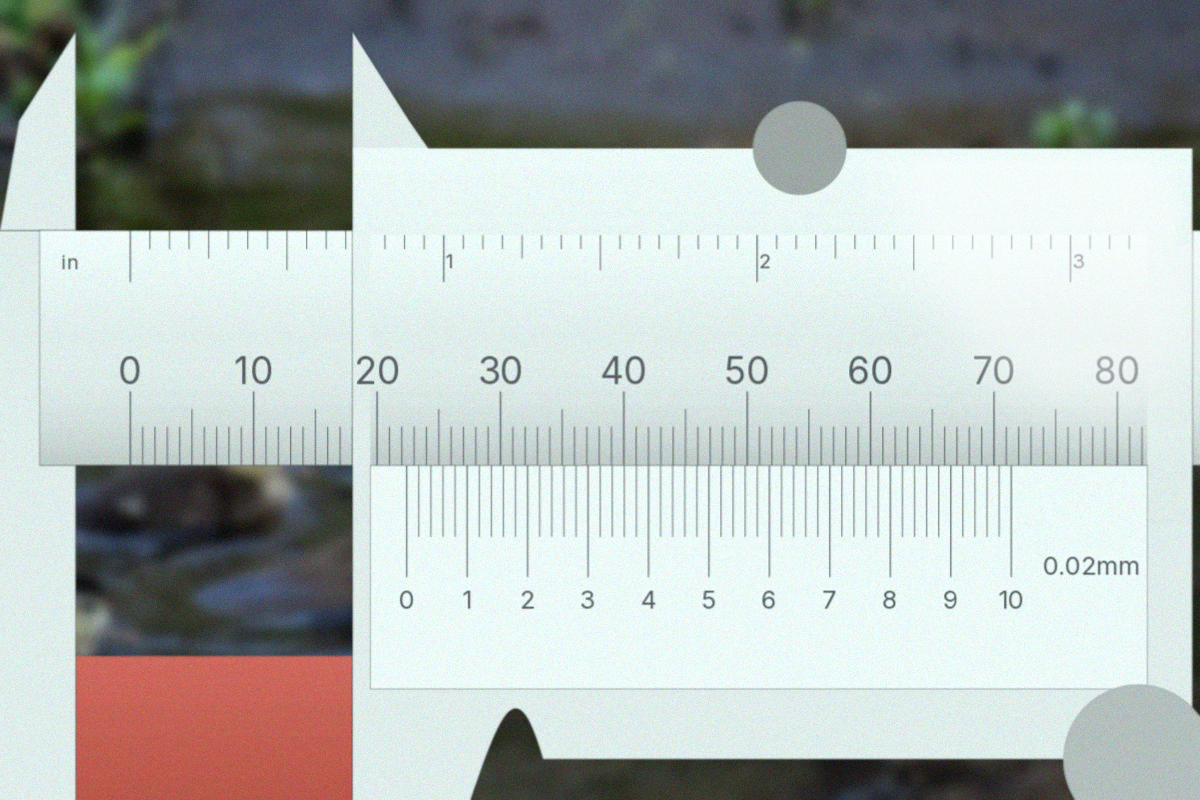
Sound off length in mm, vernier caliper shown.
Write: 22.4 mm
